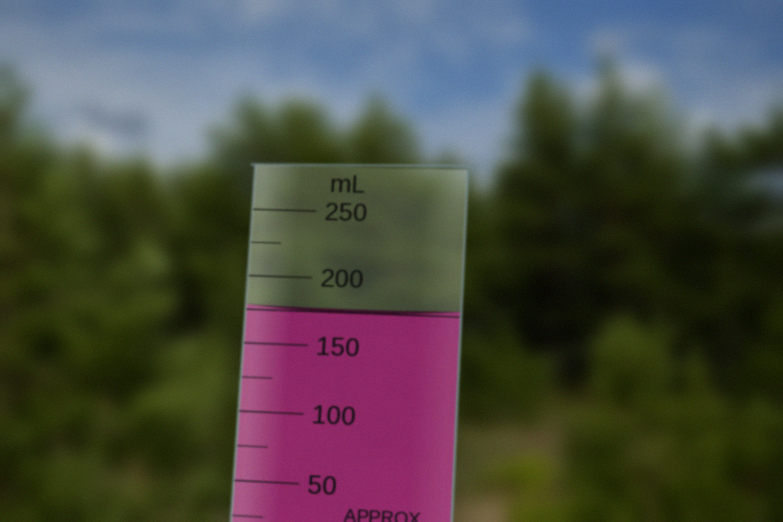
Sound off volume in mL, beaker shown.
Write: 175 mL
